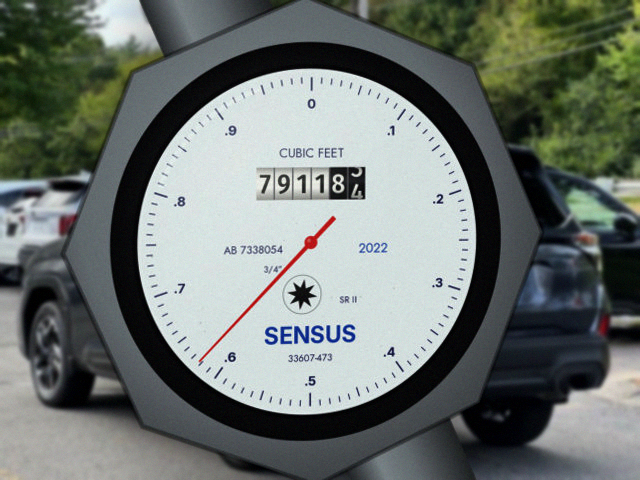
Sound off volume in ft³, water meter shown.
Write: 791183.62 ft³
